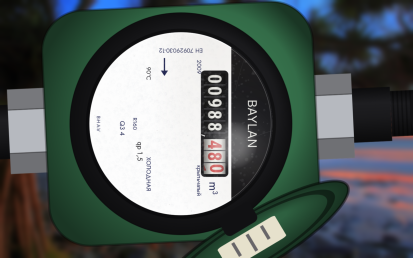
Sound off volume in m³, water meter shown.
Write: 988.480 m³
